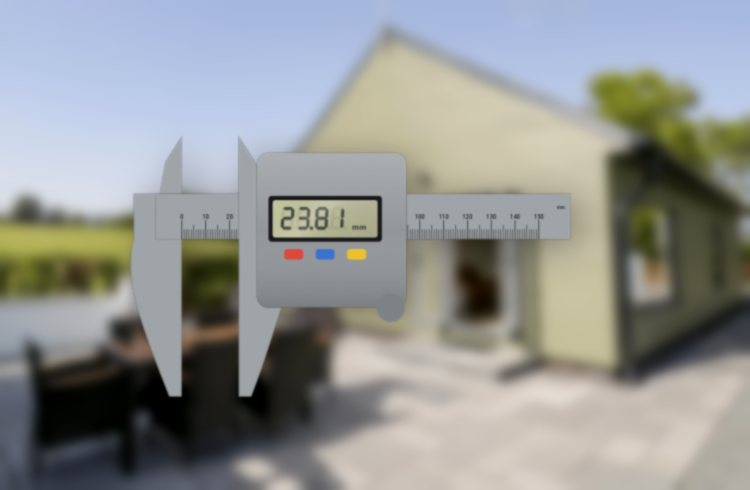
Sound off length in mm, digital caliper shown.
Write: 23.81 mm
